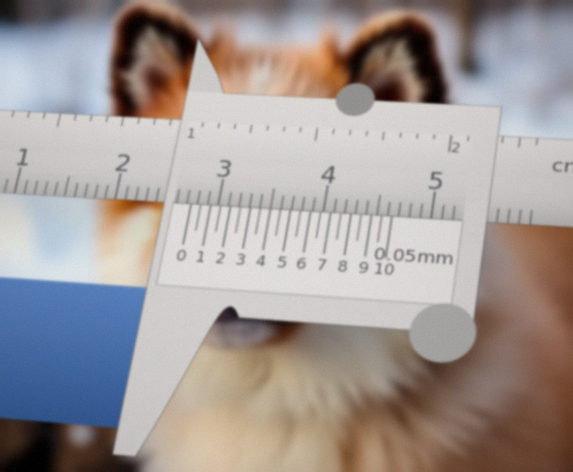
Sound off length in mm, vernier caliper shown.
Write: 27.4 mm
